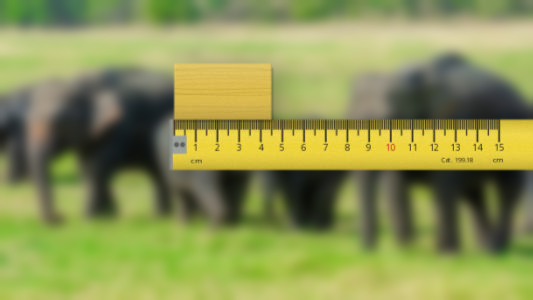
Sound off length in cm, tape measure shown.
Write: 4.5 cm
